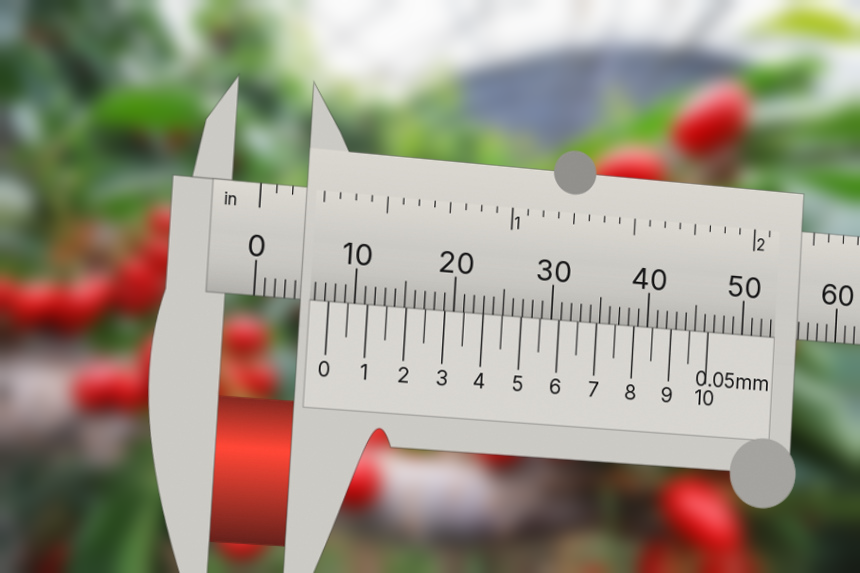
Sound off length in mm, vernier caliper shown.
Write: 7.4 mm
